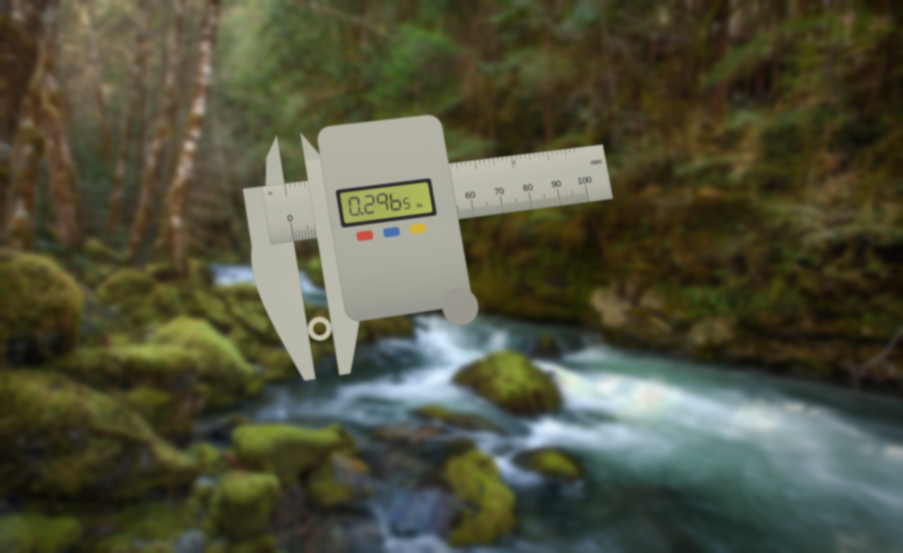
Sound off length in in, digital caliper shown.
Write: 0.2965 in
